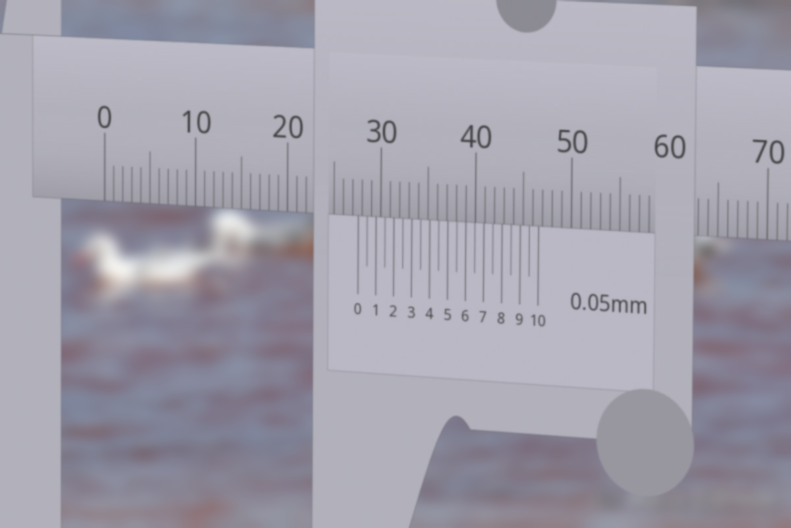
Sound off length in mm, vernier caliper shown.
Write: 27.6 mm
